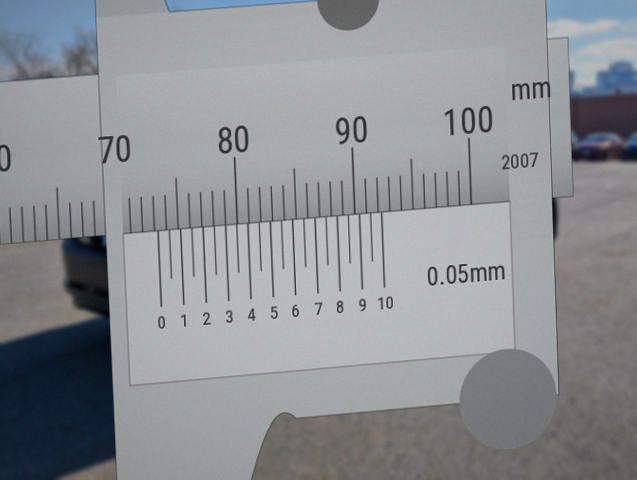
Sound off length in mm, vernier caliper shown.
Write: 73.3 mm
